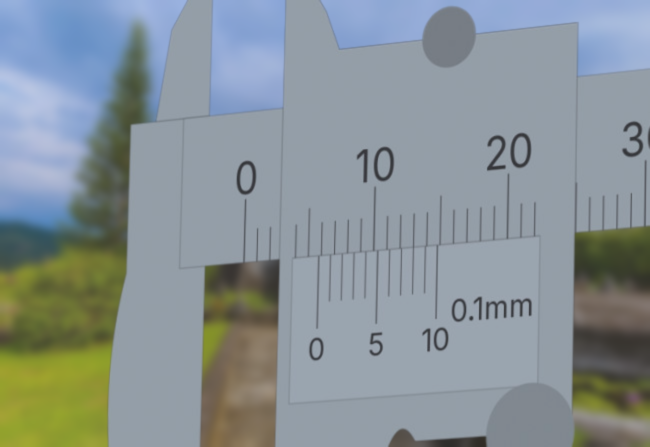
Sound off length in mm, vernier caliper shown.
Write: 5.8 mm
